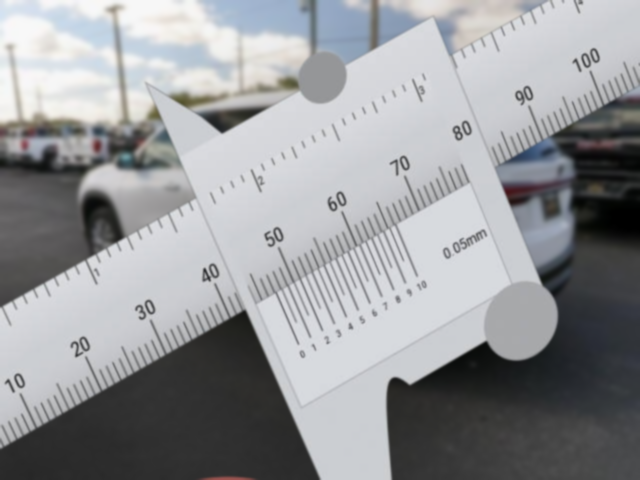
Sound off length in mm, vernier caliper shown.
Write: 47.2 mm
